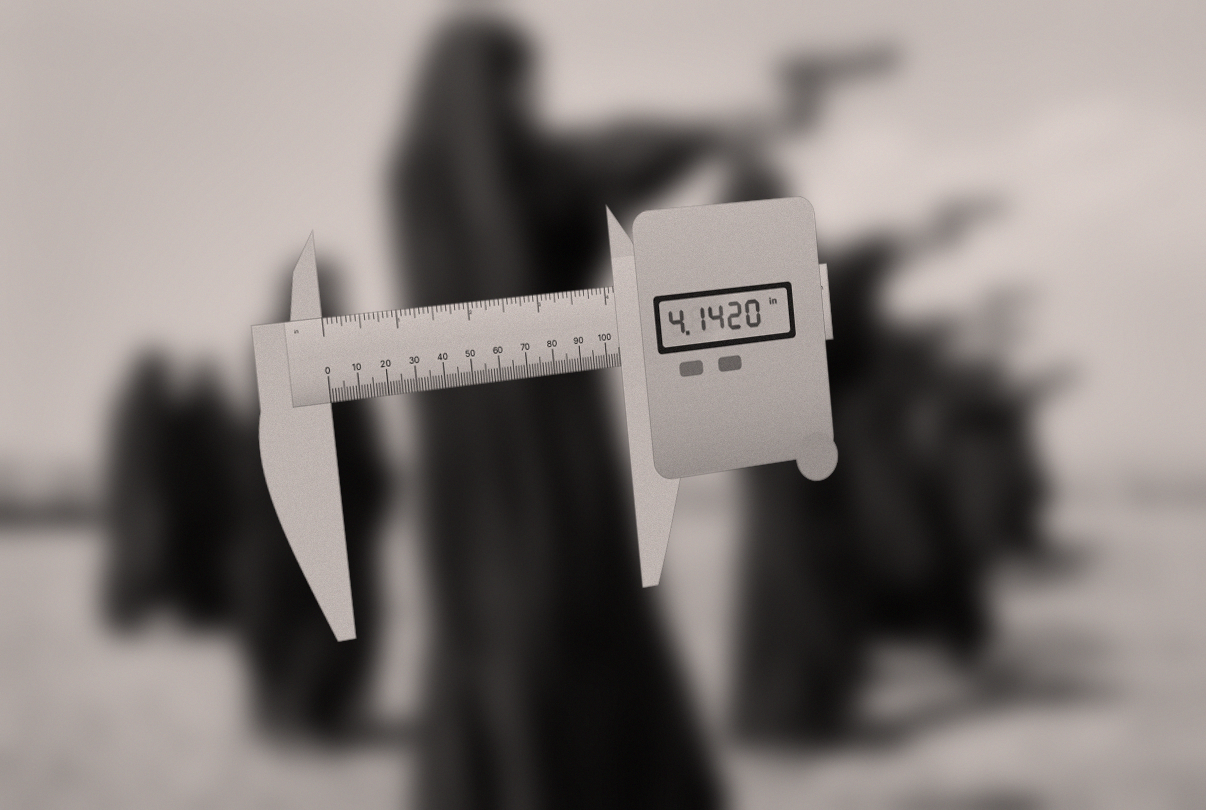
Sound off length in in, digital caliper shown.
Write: 4.1420 in
